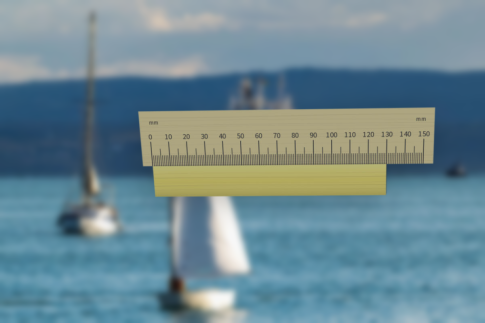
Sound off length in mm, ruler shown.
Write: 130 mm
